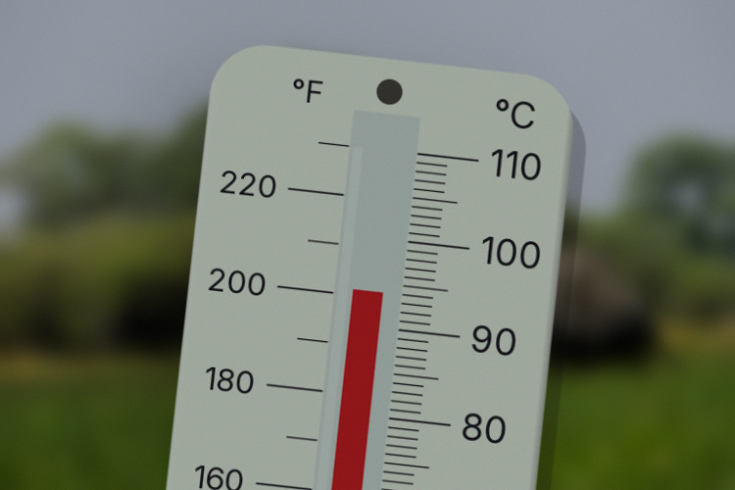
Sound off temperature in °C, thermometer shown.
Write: 94 °C
